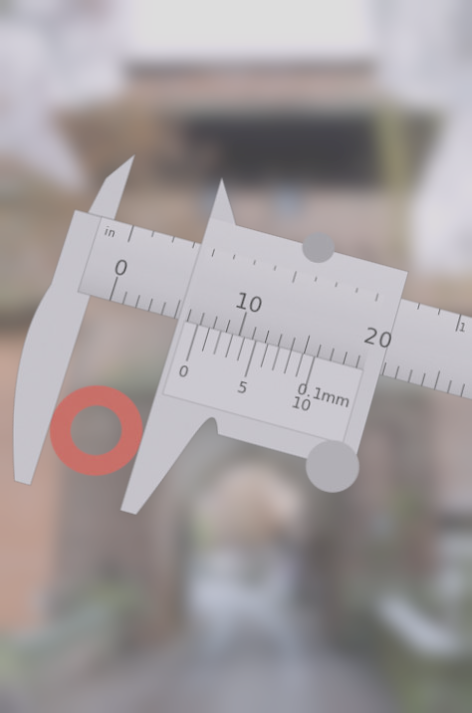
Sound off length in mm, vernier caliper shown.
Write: 6.8 mm
